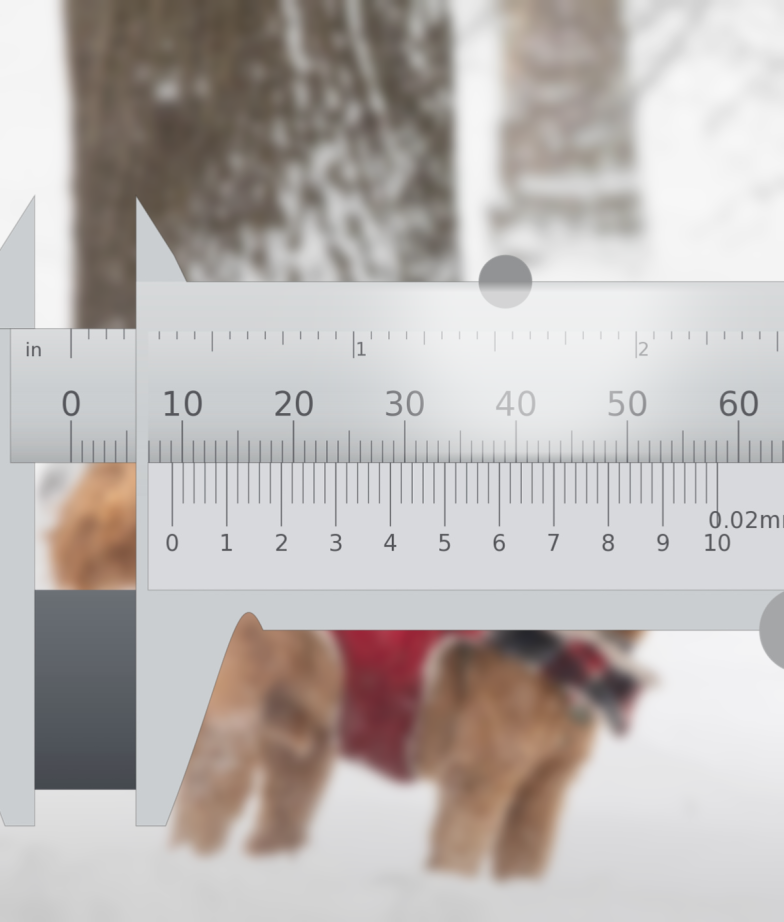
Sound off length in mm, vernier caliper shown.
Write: 9.1 mm
